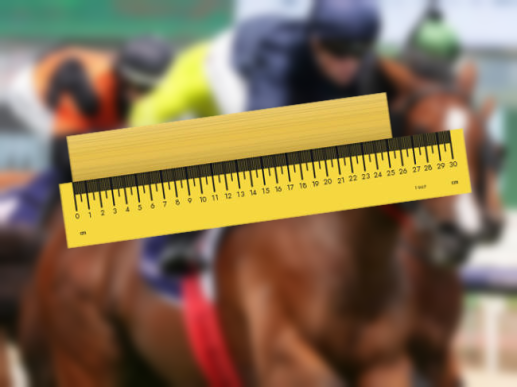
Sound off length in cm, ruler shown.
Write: 25.5 cm
